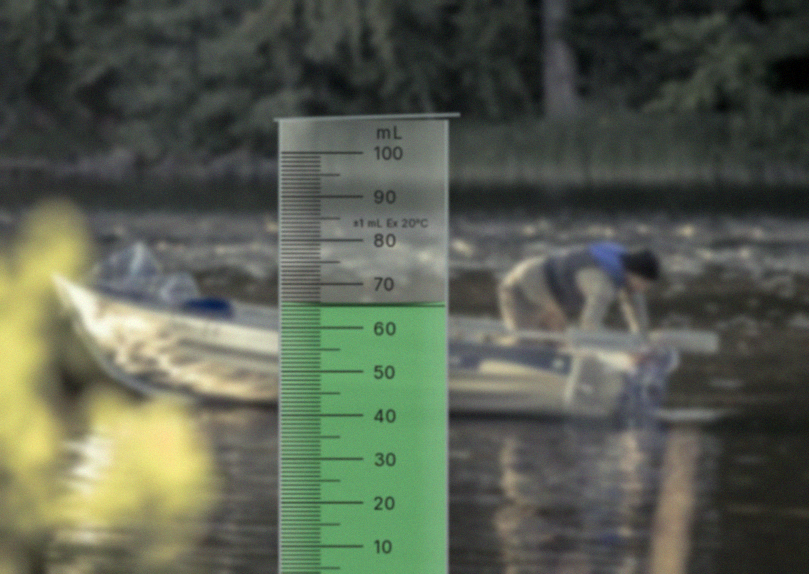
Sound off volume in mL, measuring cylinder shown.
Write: 65 mL
